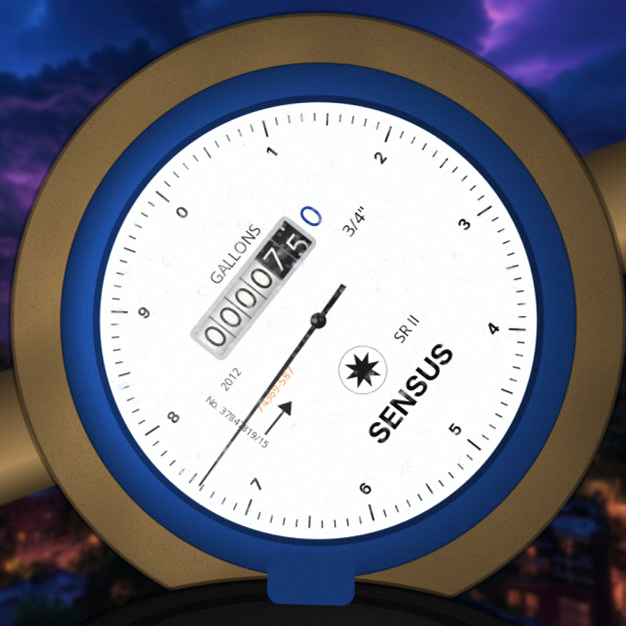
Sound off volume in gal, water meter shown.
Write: 747.4 gal
